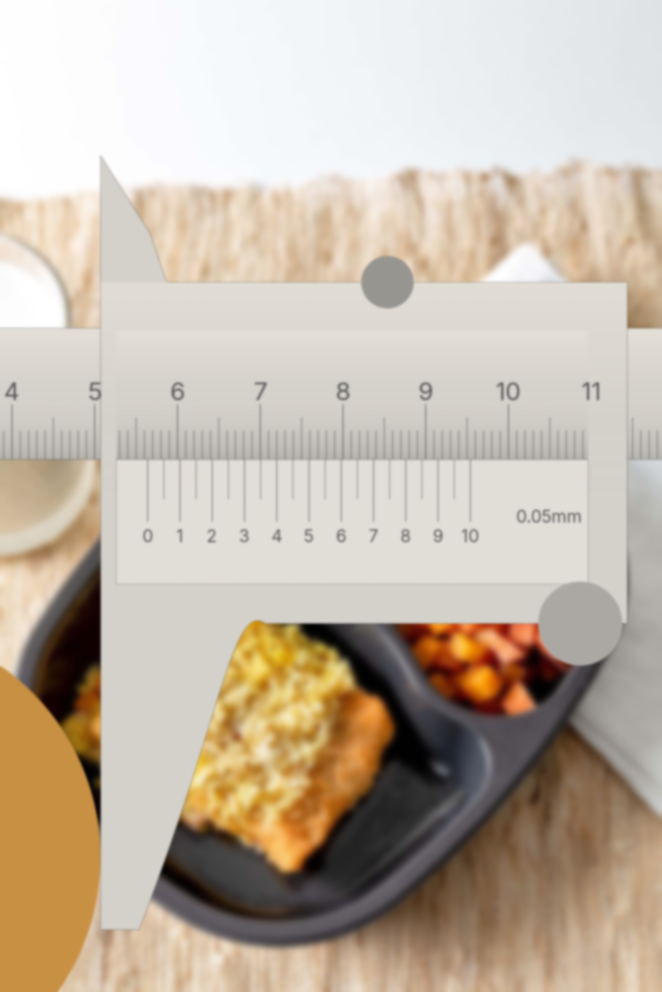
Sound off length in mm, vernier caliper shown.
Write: 56.4 mm
